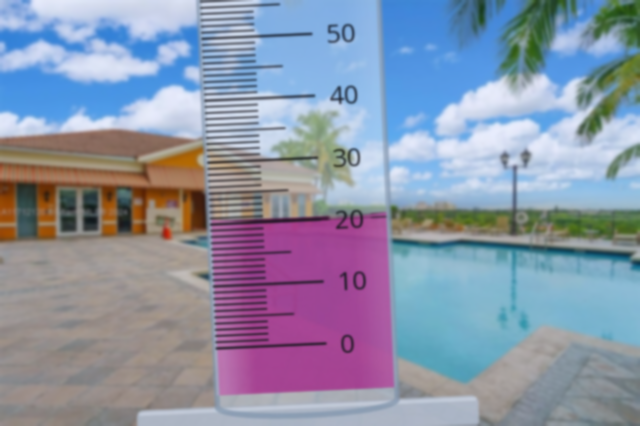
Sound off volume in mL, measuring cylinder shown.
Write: 20 mL
